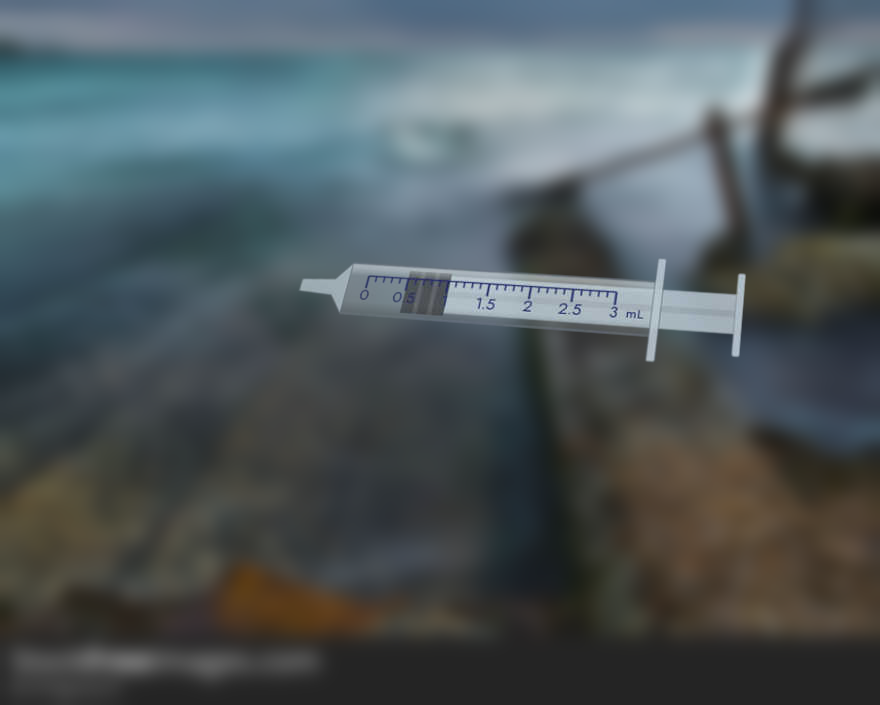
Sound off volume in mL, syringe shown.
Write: 0.5 mL
